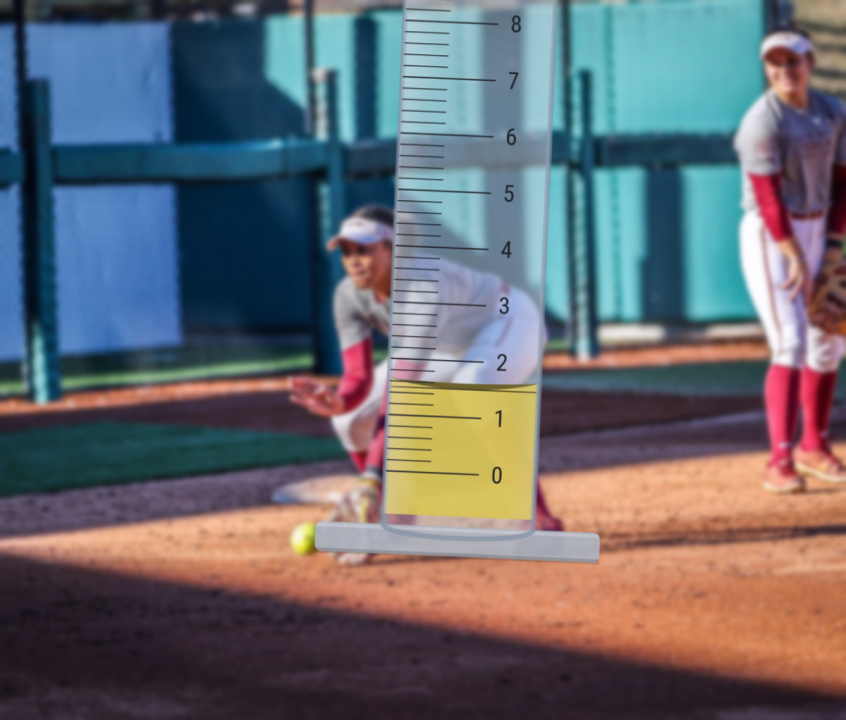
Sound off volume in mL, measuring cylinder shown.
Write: 1.5 mL
